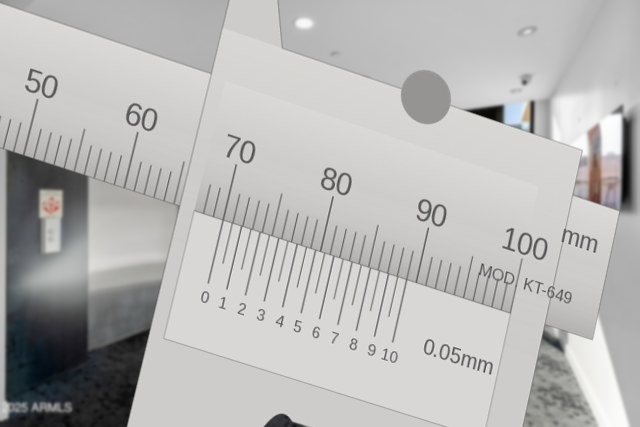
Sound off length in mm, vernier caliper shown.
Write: 70.0 mm
